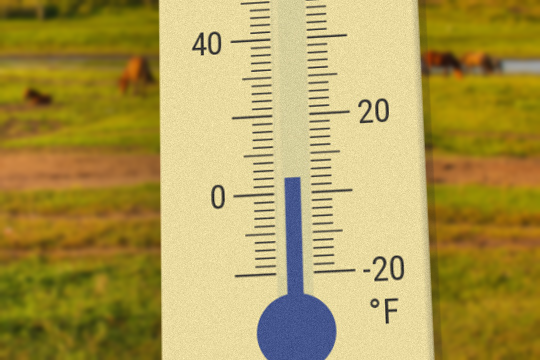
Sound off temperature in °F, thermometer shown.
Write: 4 °F
